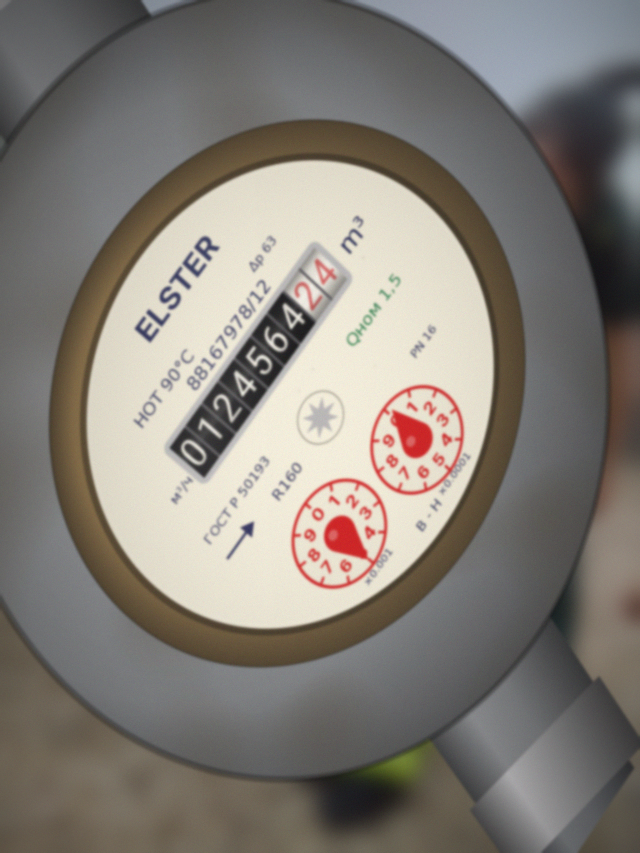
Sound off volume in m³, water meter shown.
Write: 124564.2450 m³
